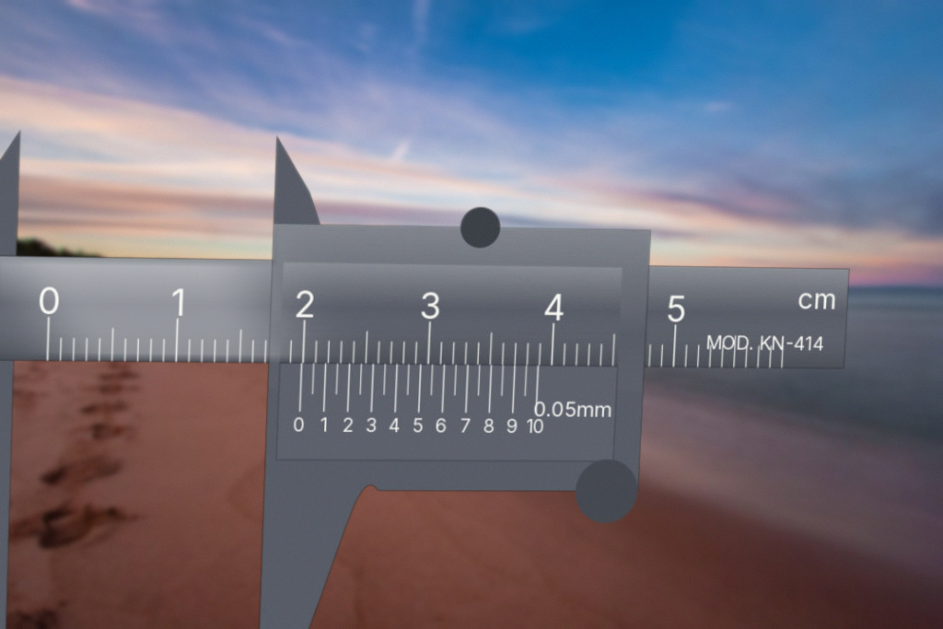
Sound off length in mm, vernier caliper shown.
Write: 19.9 mm
